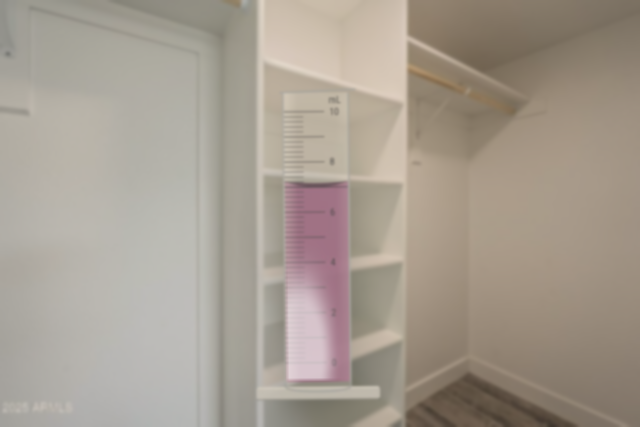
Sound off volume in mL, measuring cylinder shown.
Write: 7 mL
